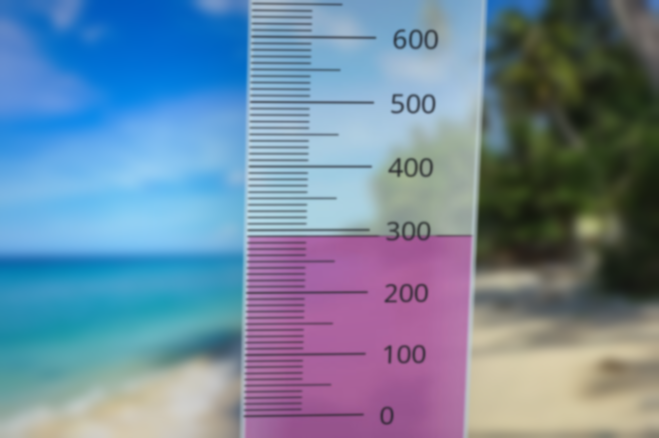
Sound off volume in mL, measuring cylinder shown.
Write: 290 mL
